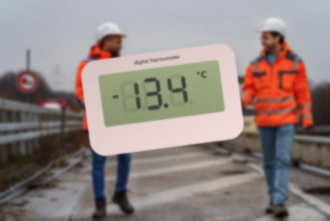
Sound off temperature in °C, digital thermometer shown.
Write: -13.4 °C
